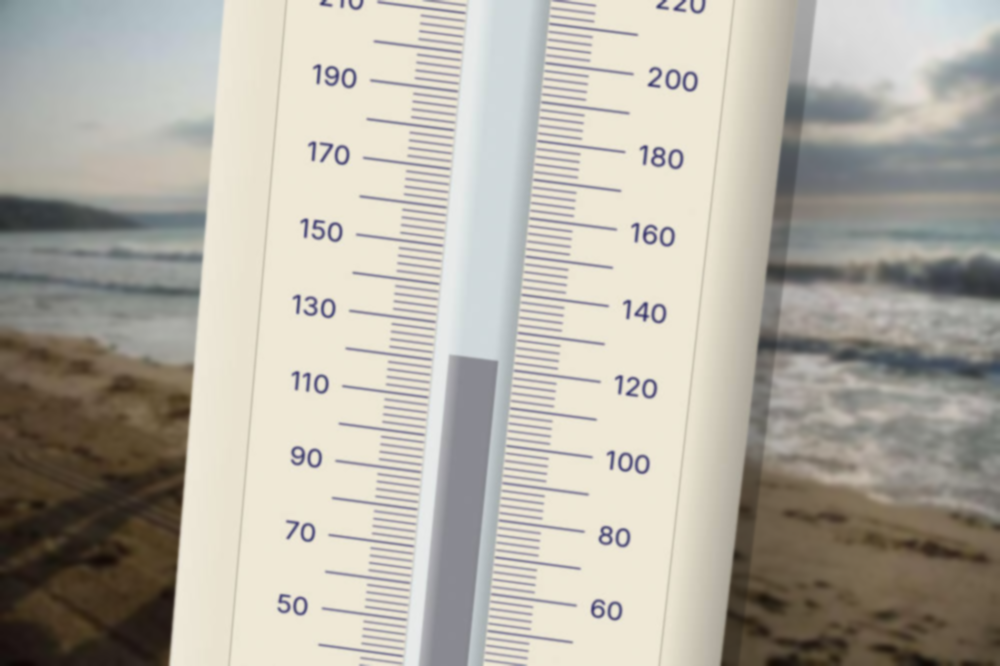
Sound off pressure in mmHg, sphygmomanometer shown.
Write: 122 mmHg
